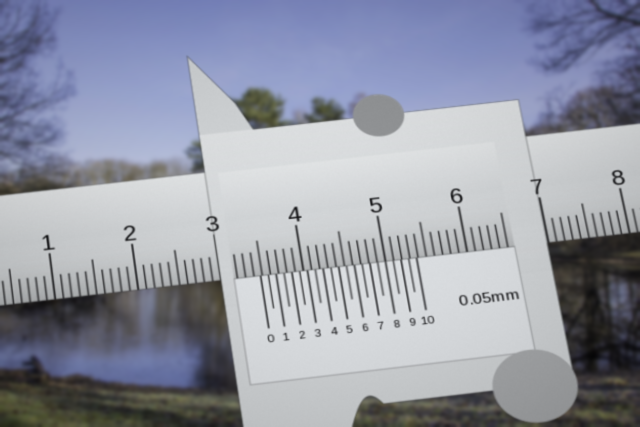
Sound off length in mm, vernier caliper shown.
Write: 34.8 mm
